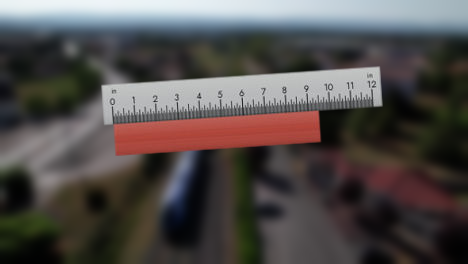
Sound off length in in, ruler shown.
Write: 9.5 in
